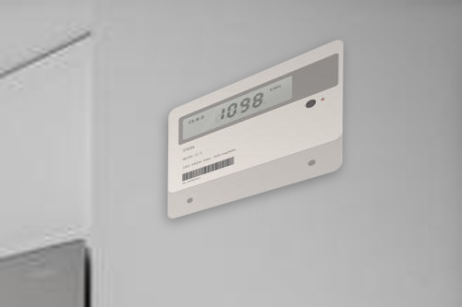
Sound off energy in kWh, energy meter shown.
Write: 1098 kWh
